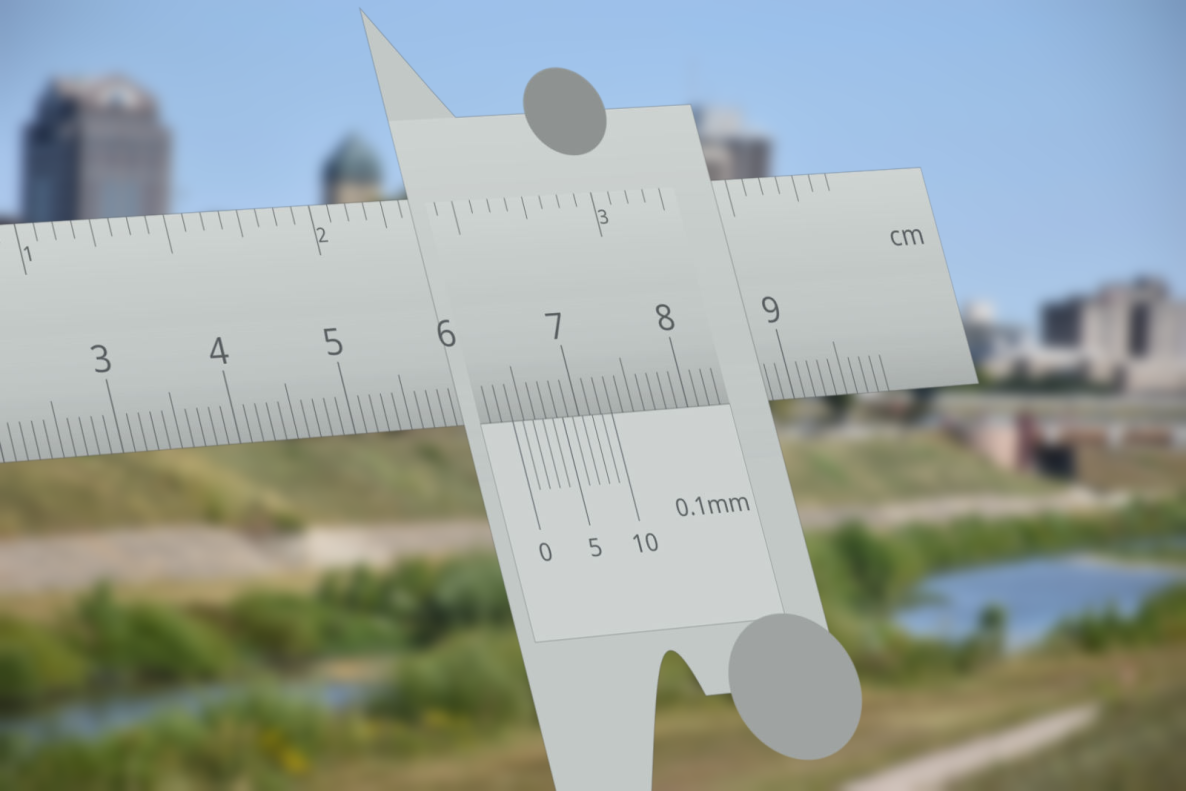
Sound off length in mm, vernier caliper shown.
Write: 64.0 mm
